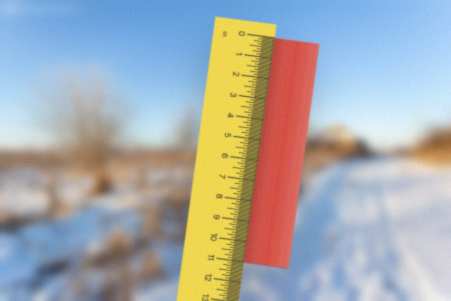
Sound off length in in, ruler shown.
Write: 11 in
